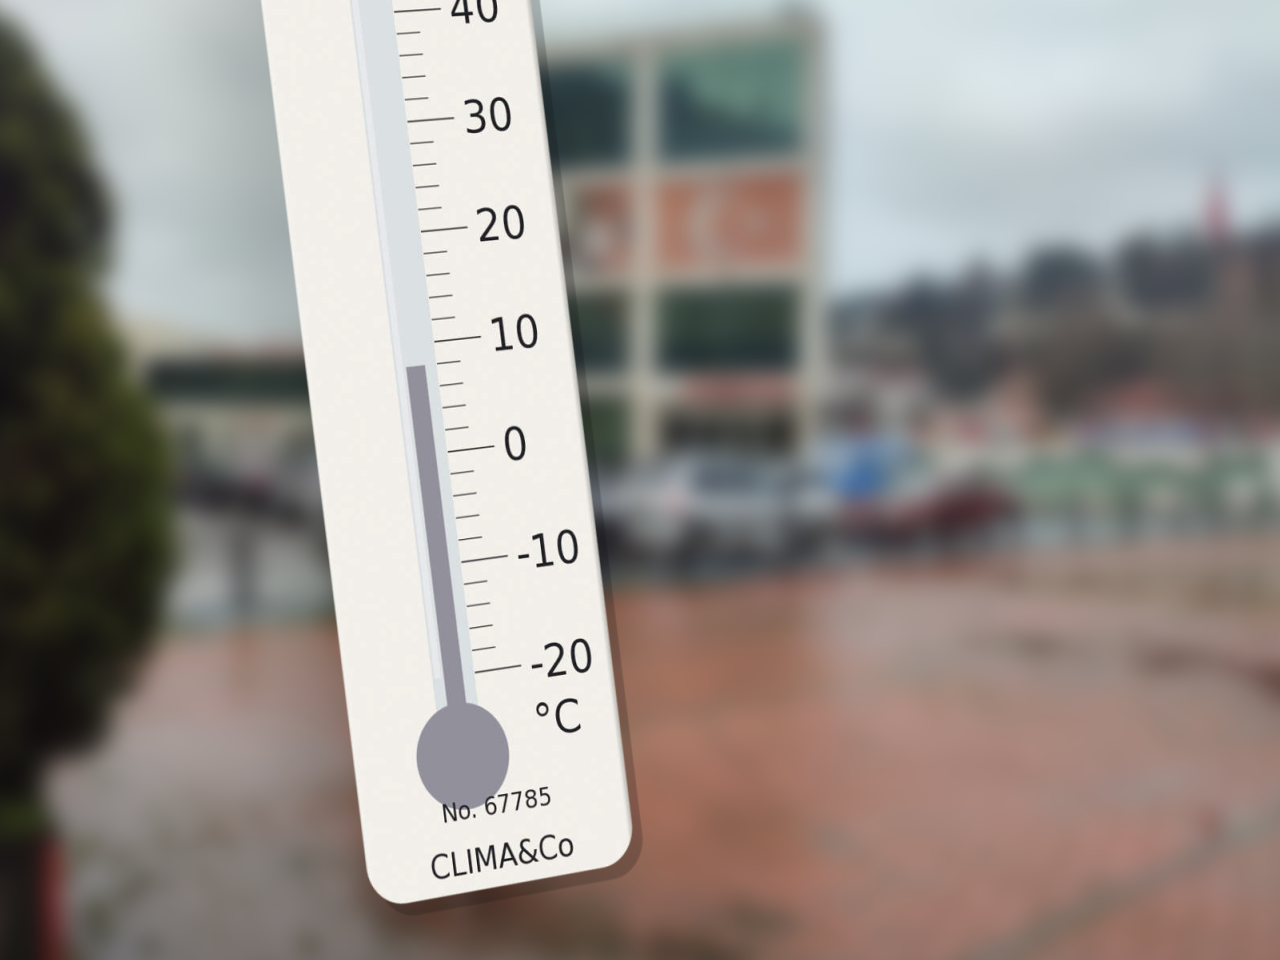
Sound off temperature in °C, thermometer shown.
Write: 8 °C
